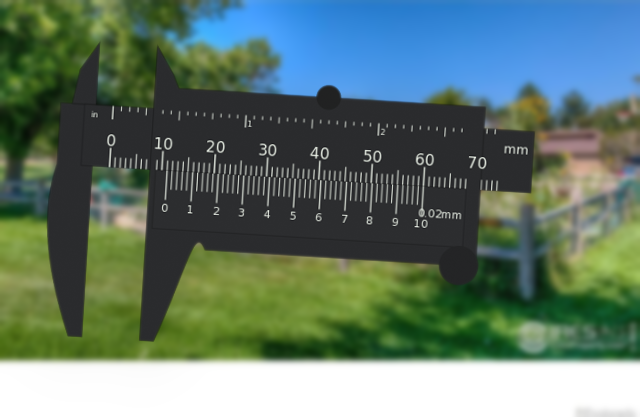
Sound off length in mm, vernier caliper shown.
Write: 11.0 mm
